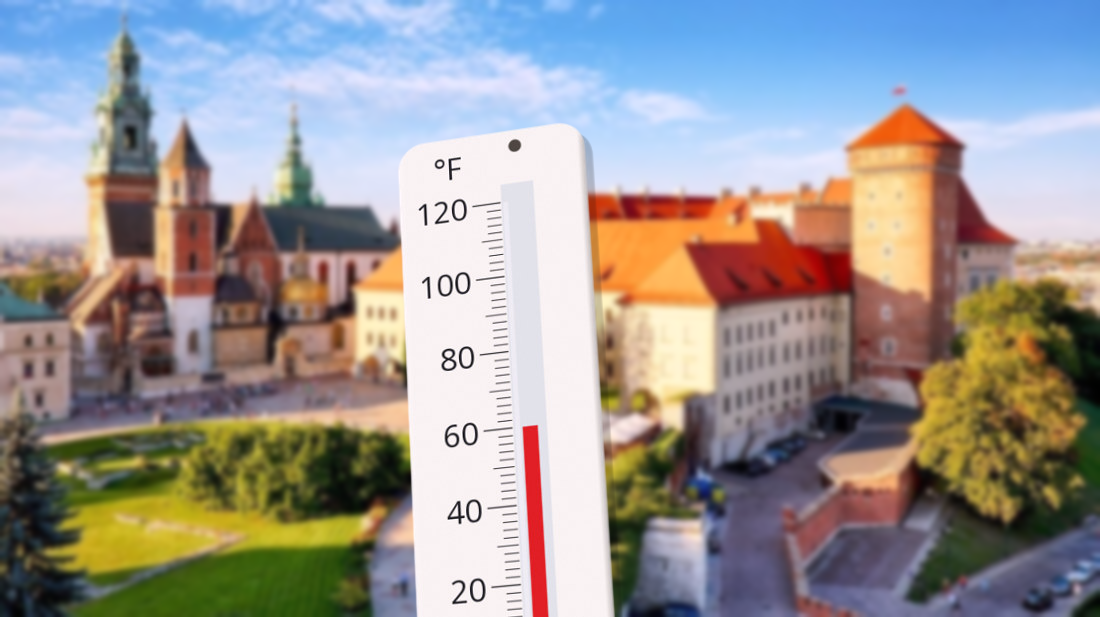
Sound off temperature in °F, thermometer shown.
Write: 60 °F
